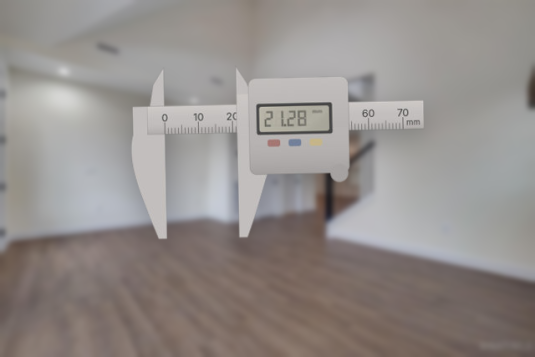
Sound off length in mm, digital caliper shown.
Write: 21.28 mm
